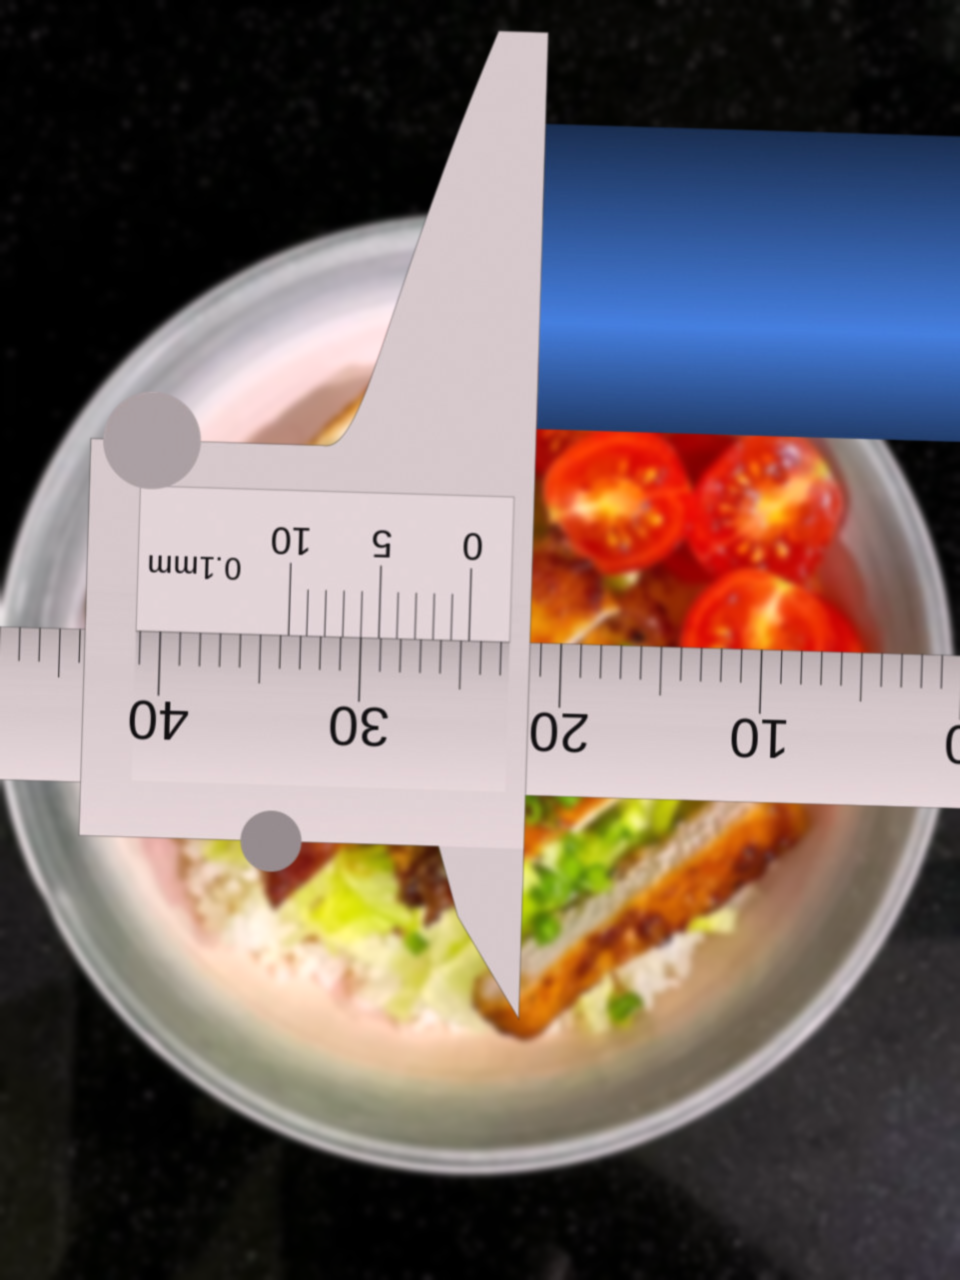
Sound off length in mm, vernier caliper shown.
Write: 24.6 mm
